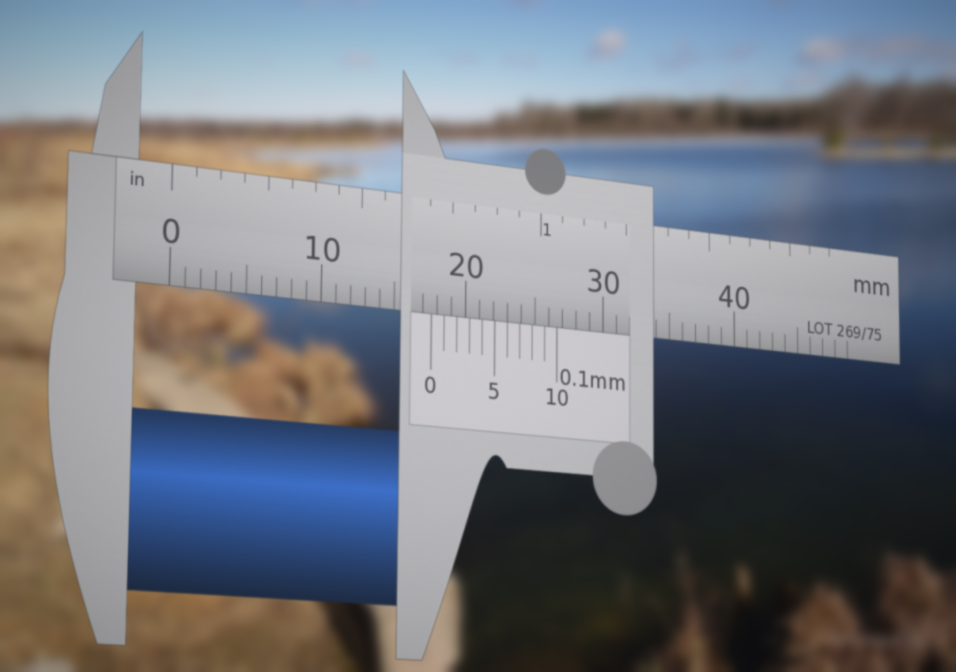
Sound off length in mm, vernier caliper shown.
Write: 17.6 mm
